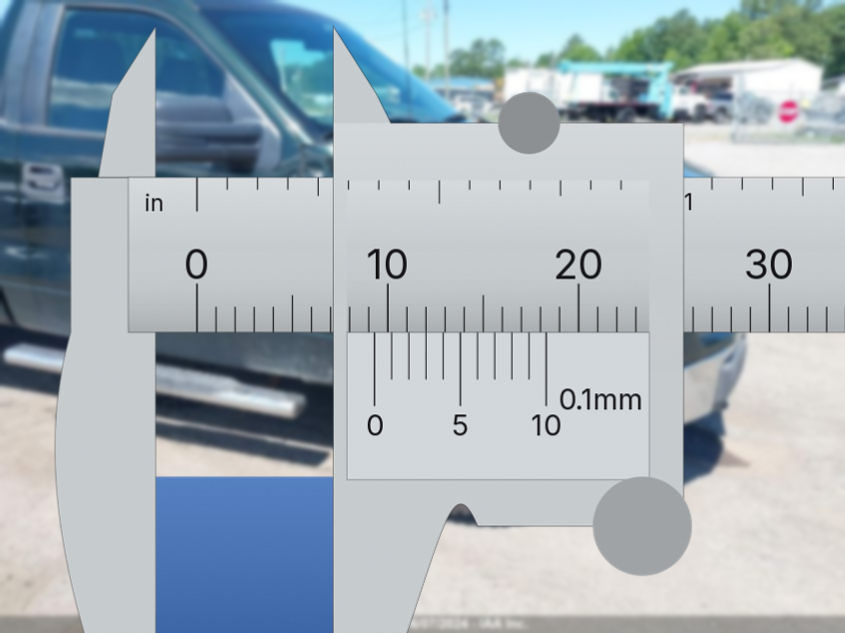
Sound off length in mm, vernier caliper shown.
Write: 9.3 mm
